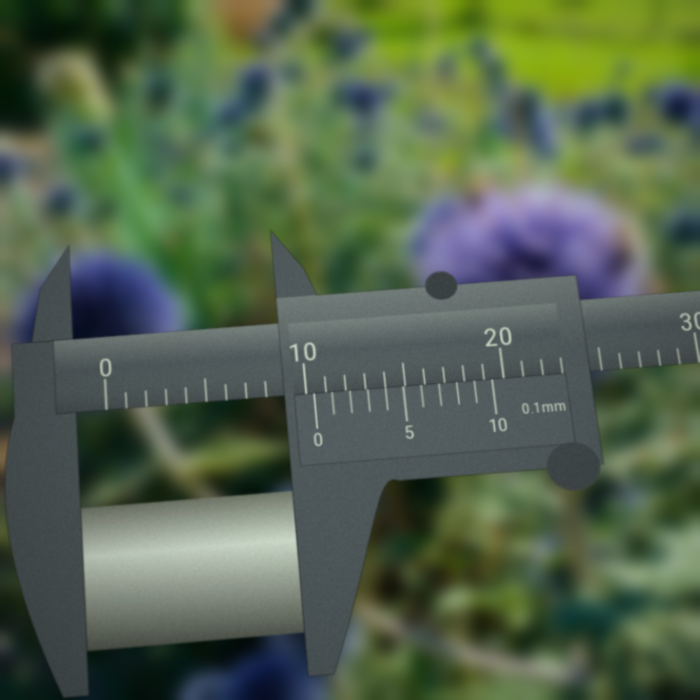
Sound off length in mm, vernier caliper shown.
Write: 10.4 mm
